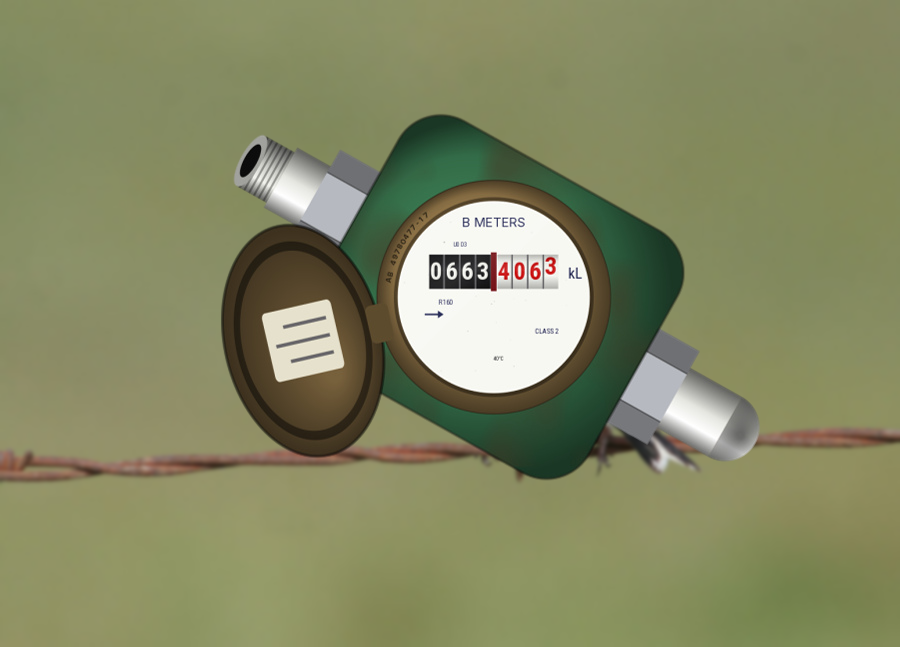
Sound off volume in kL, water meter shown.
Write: 663.4063 kL
